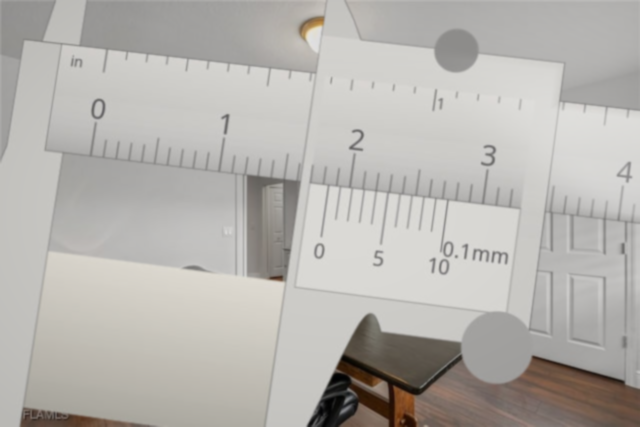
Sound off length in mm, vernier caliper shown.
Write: 18.4 mm
